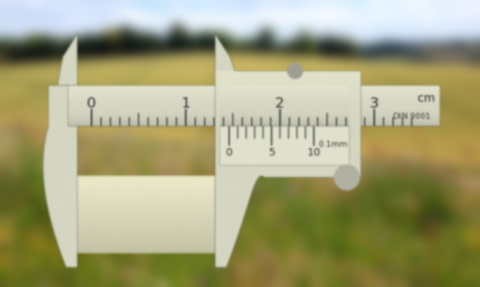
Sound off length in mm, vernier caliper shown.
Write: 14.6 mm
